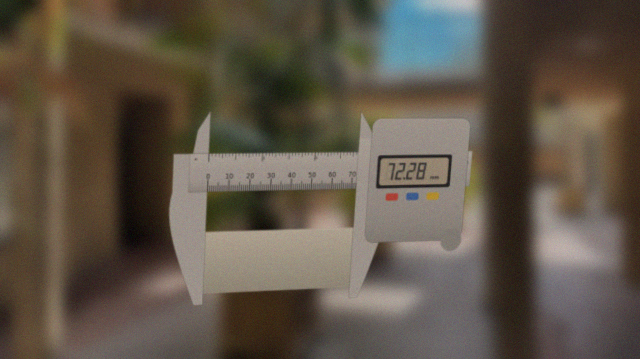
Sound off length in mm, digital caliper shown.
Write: 72.28 mm
